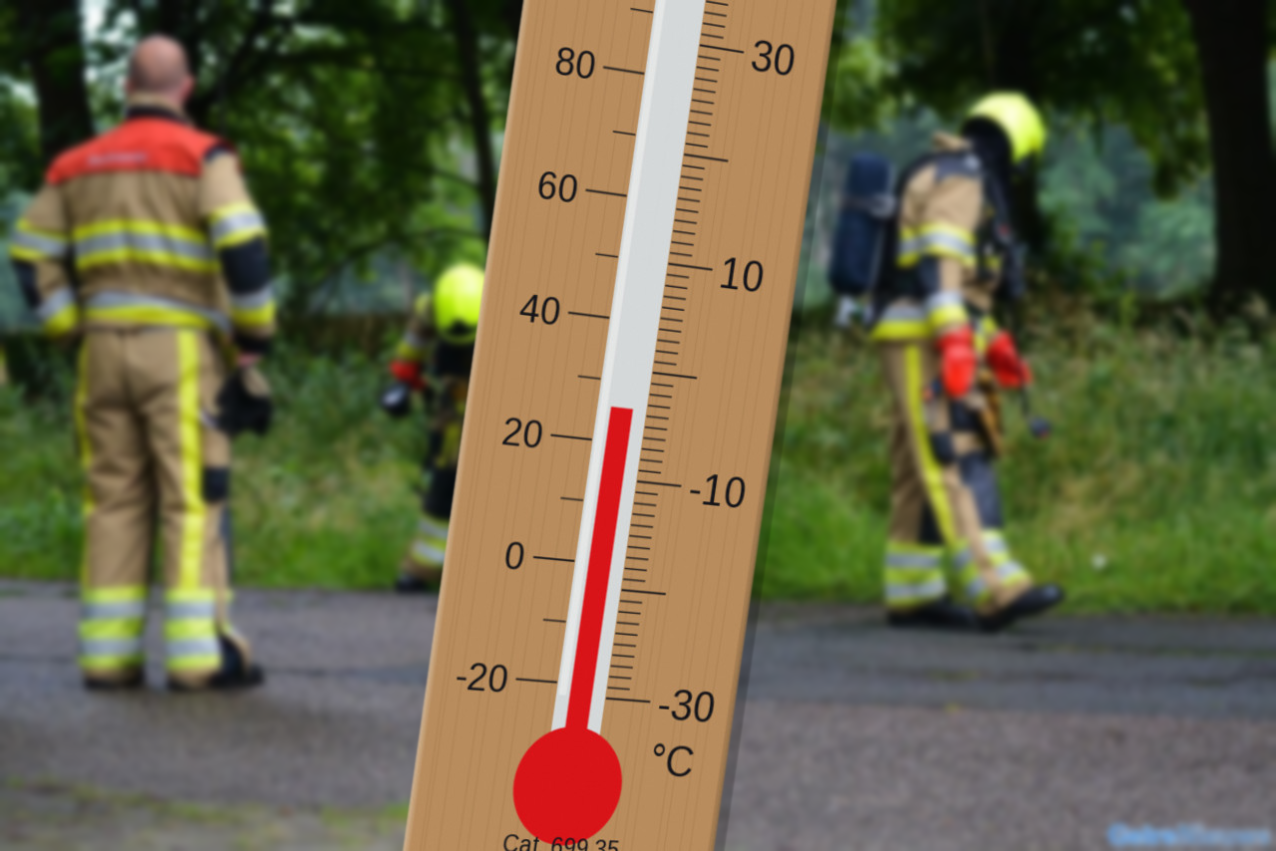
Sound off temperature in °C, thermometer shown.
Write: -3.5 °C
